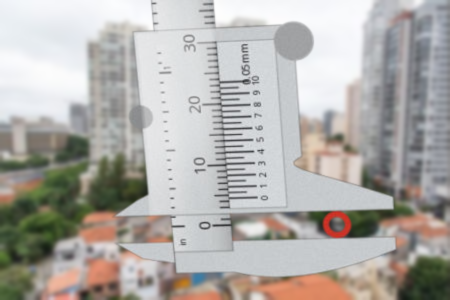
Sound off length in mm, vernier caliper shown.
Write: 4.5 mm
